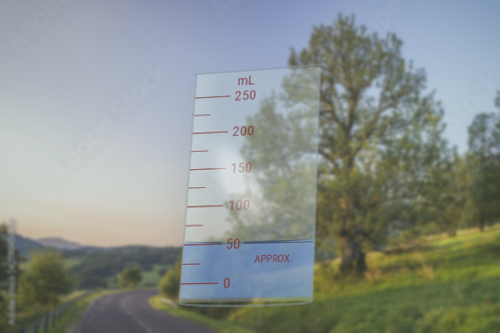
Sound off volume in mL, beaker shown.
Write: 50 mL
